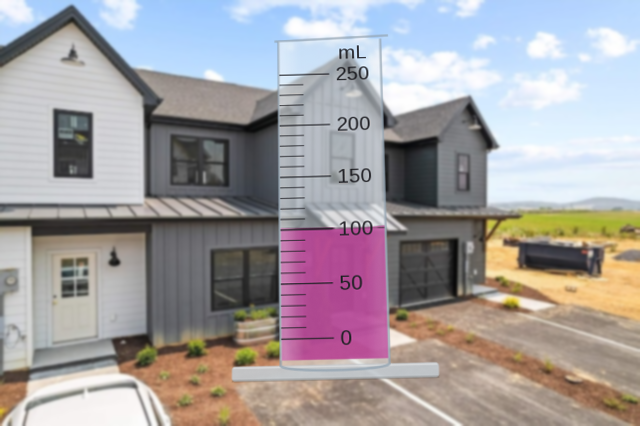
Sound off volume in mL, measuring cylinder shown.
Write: 100 mL
